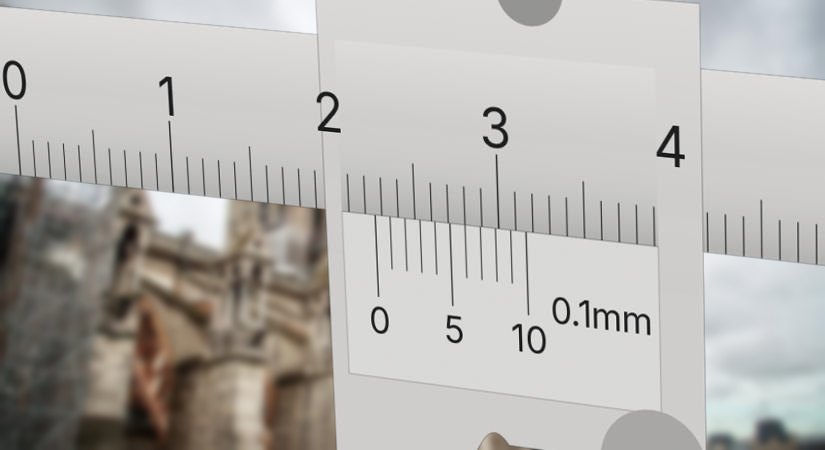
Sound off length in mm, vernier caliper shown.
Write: 22.6 mm
